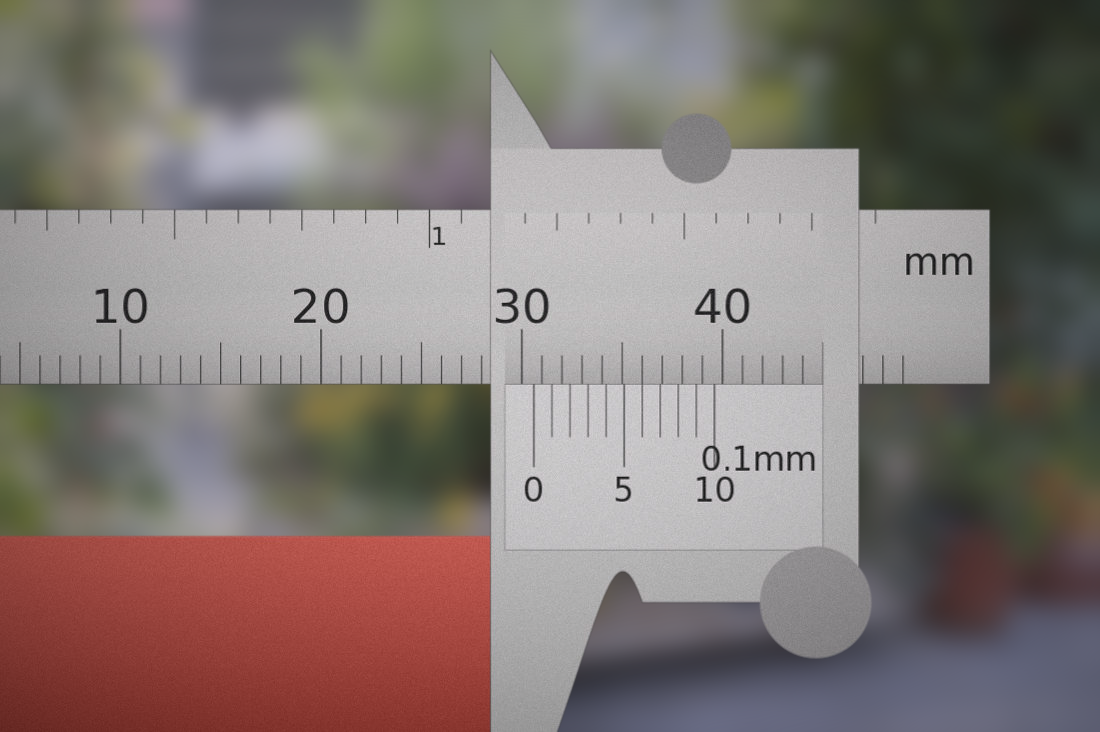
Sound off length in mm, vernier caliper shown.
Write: 30.6 mm
